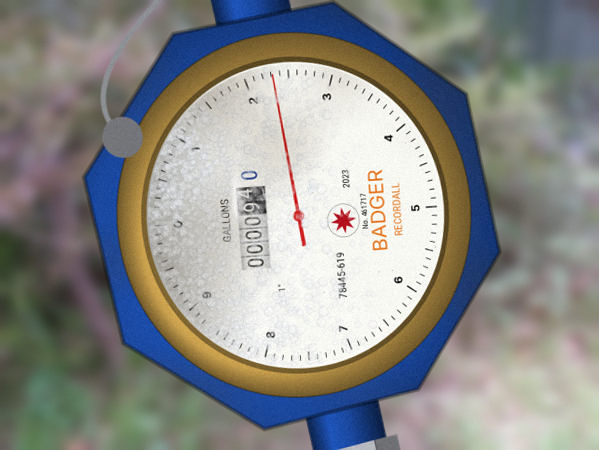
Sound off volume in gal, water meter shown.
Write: 942.3 gal
